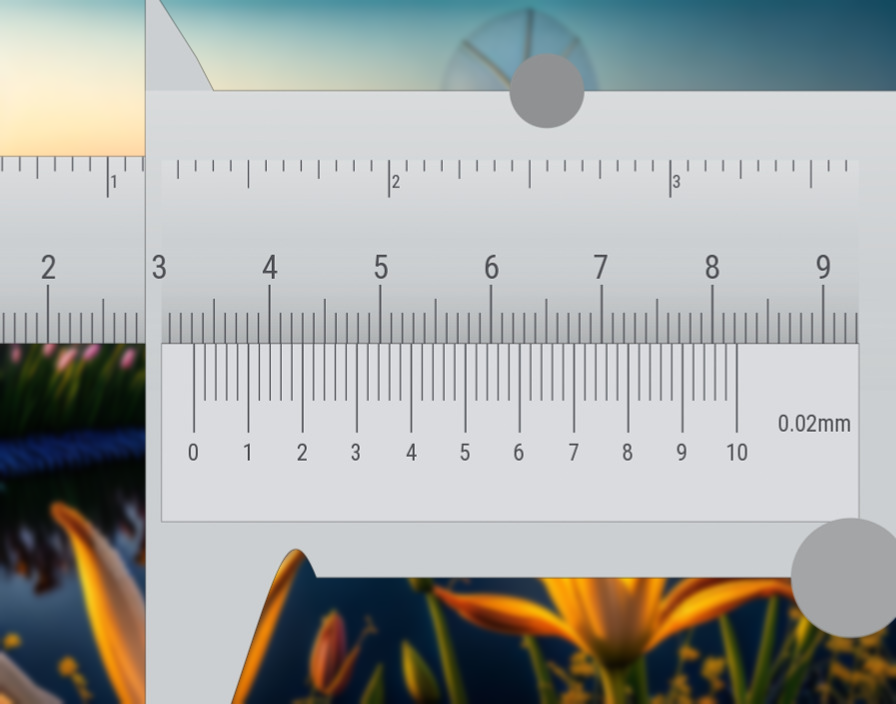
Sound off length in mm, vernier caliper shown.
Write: 33.2 mm
